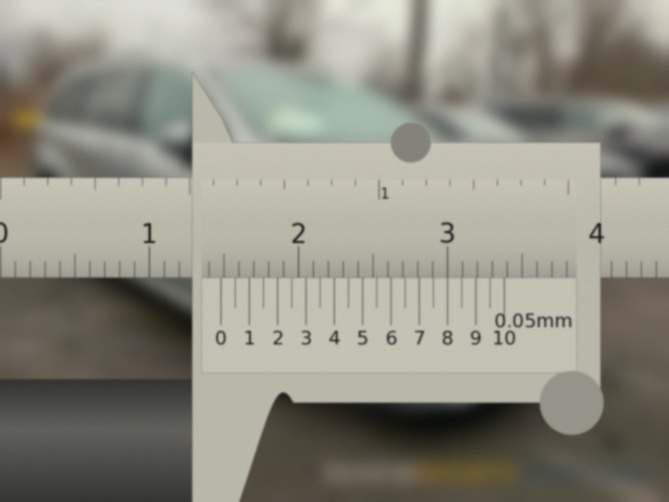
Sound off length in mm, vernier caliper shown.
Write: 14.8 mm
